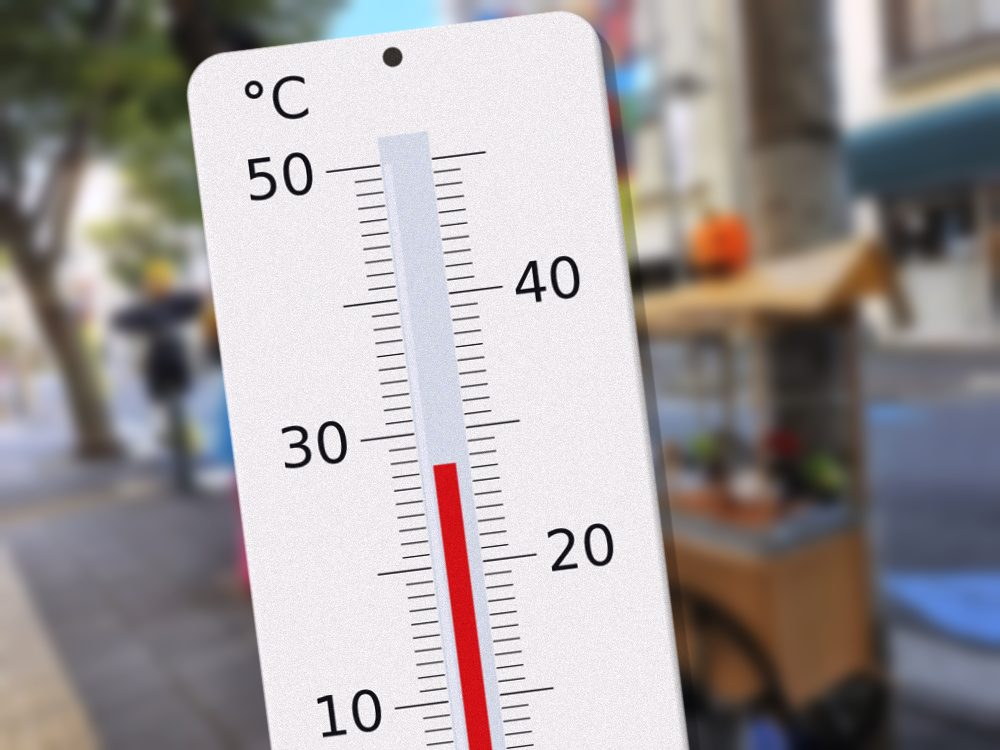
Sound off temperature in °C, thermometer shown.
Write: 27.5 °C
